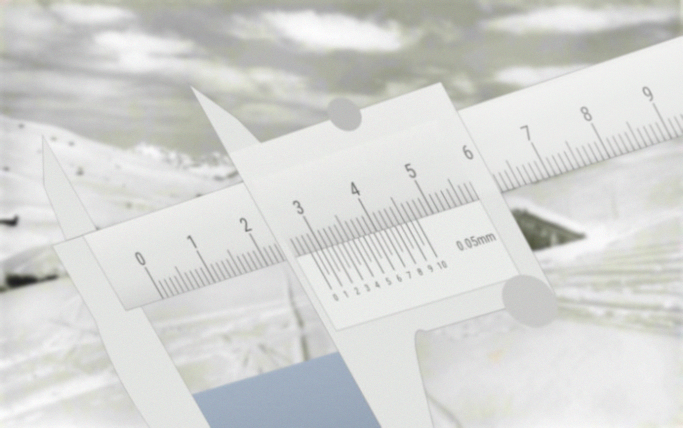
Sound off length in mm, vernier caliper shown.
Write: 28.0 mm
